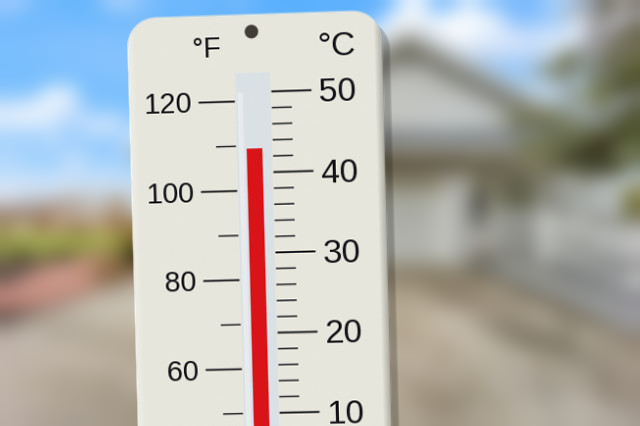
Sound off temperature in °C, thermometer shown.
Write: 43 °C
